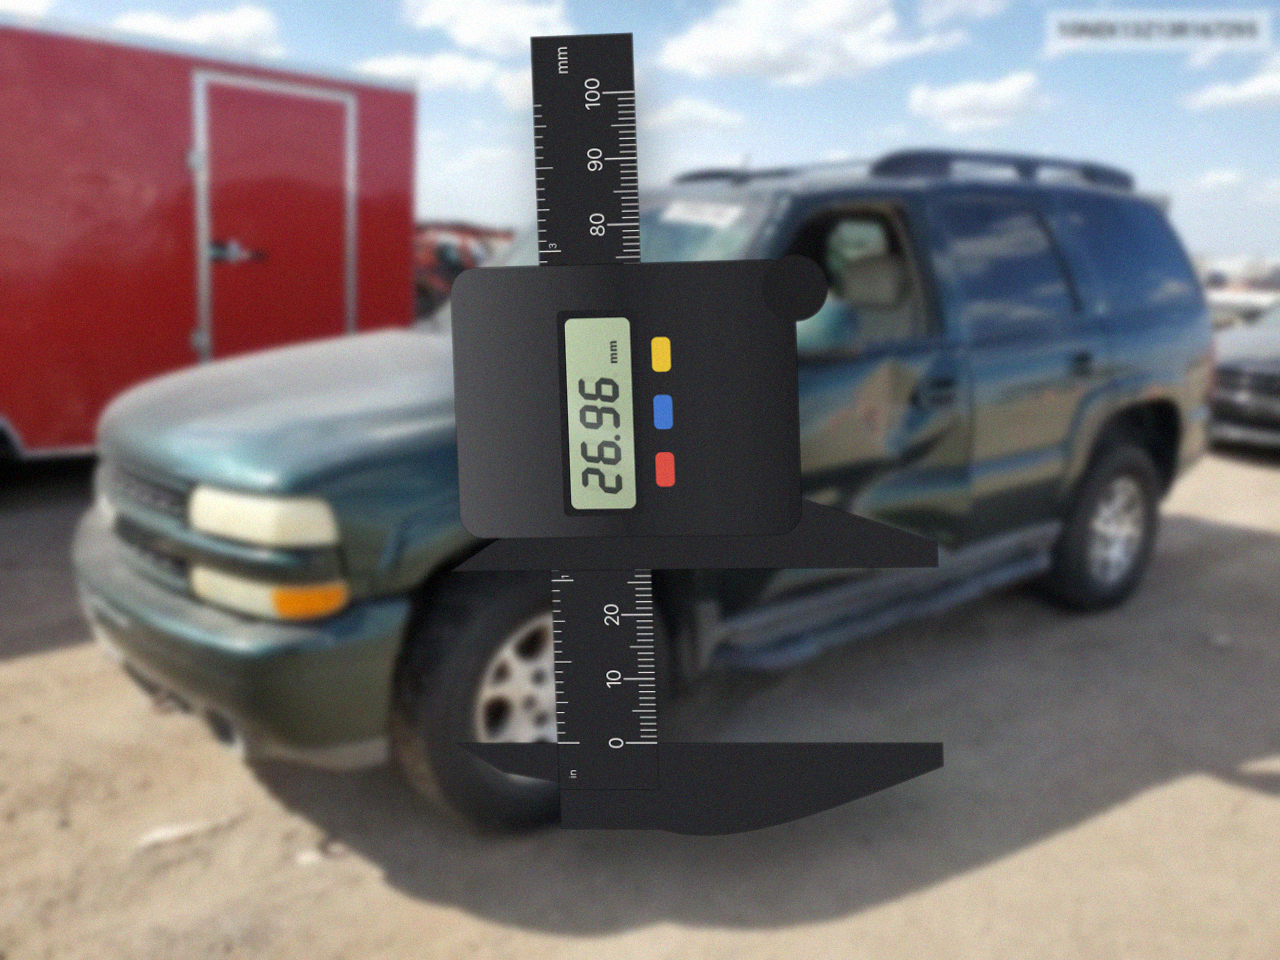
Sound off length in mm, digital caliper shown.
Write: 26.96 mm
